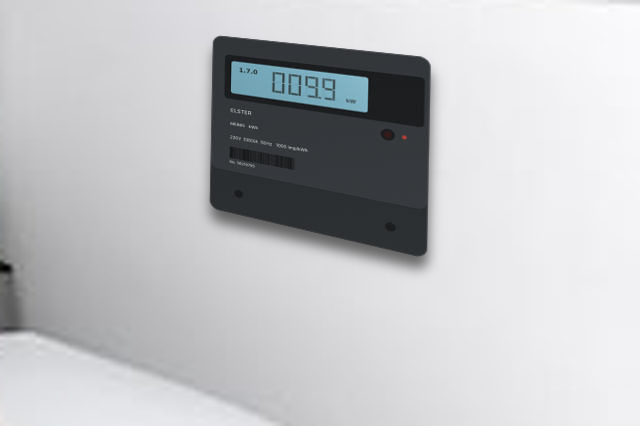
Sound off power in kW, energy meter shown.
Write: 9.9 kW
